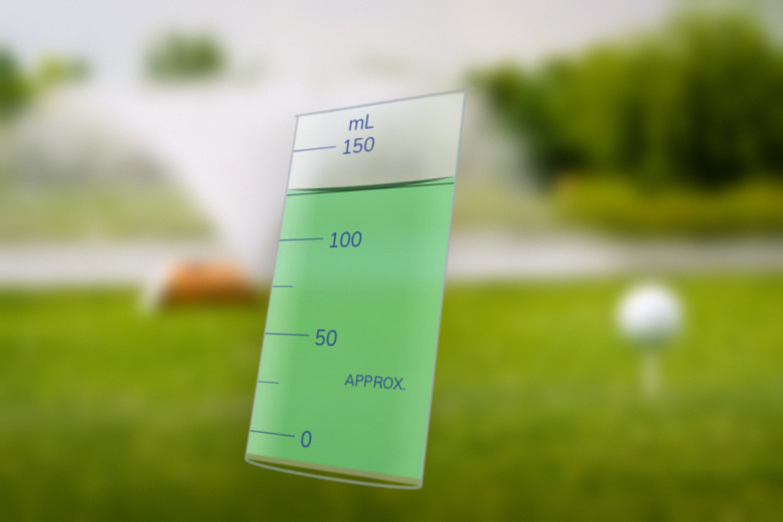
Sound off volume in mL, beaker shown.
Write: 125 mL
